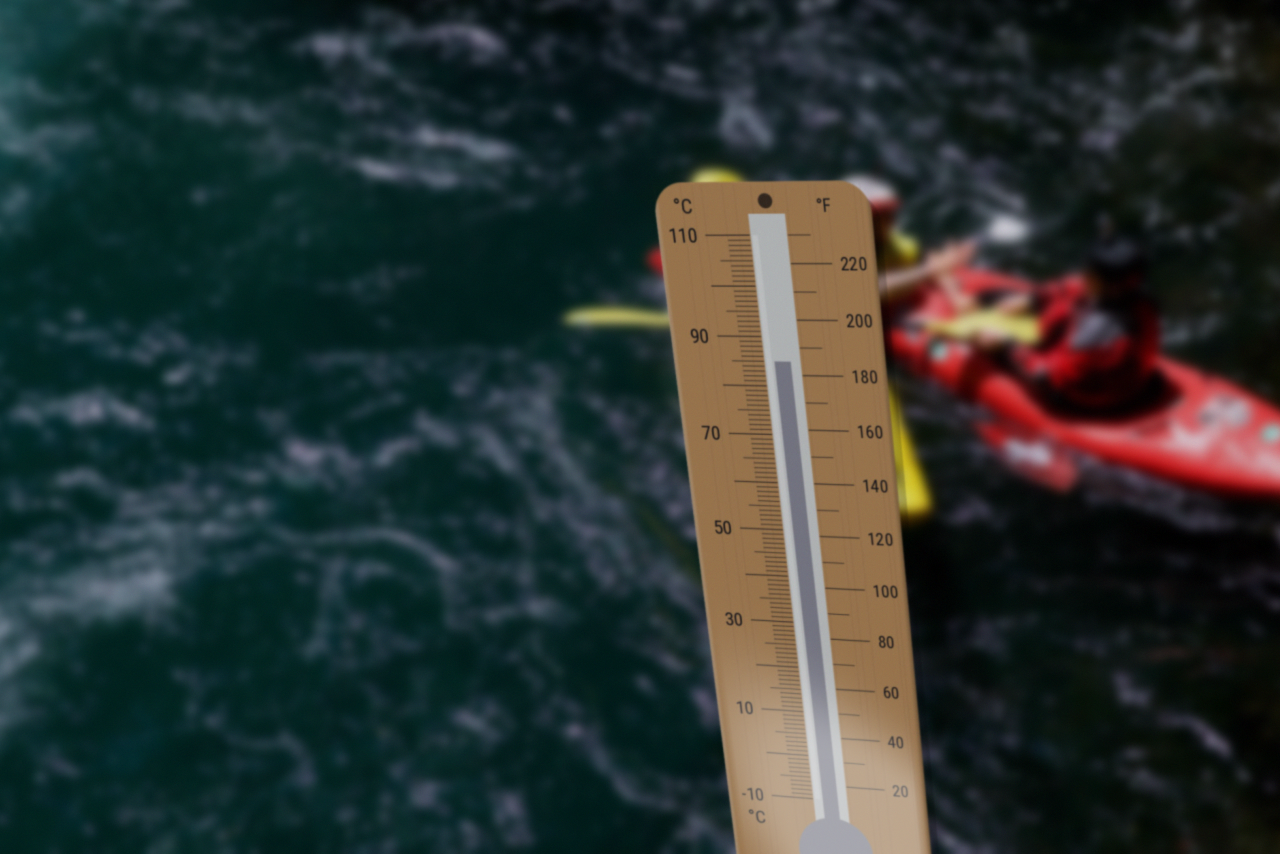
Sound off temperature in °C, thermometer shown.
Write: 85 °C
